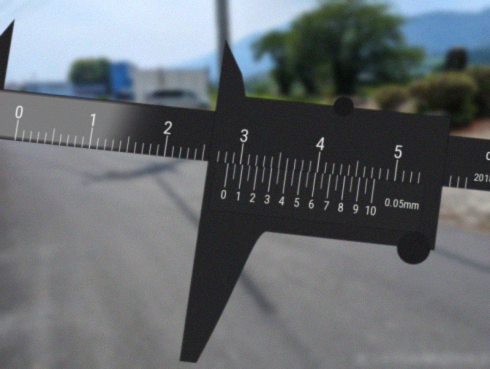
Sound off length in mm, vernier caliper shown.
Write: 28.4 mm
